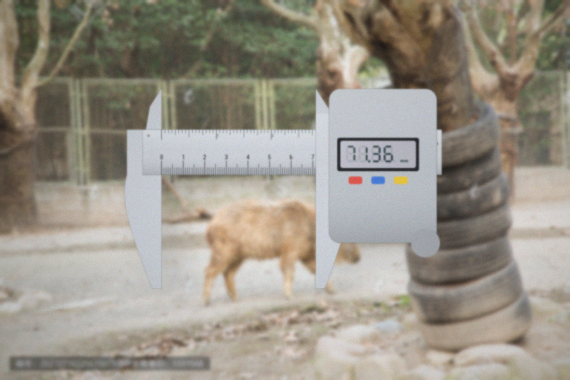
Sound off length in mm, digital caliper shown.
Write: 71.36 mm
